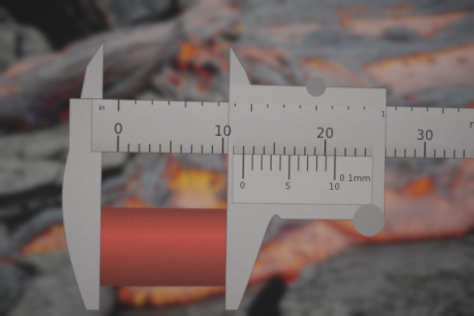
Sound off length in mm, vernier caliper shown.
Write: 12.0 mm
